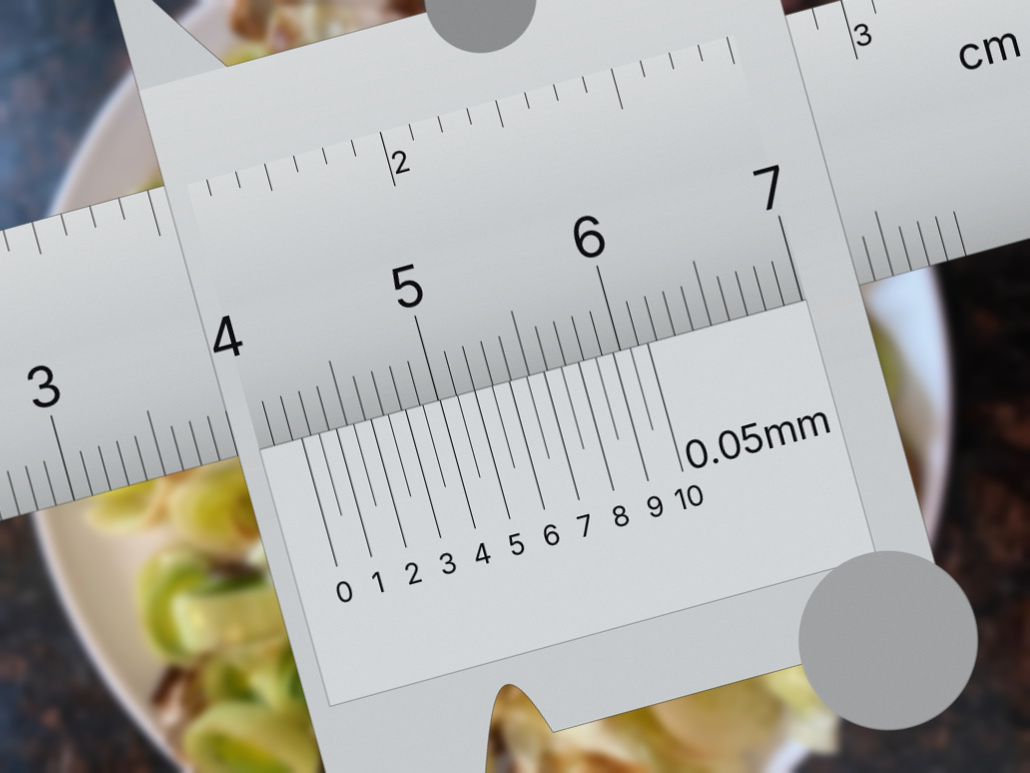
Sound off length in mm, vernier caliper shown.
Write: 42.5 mm
